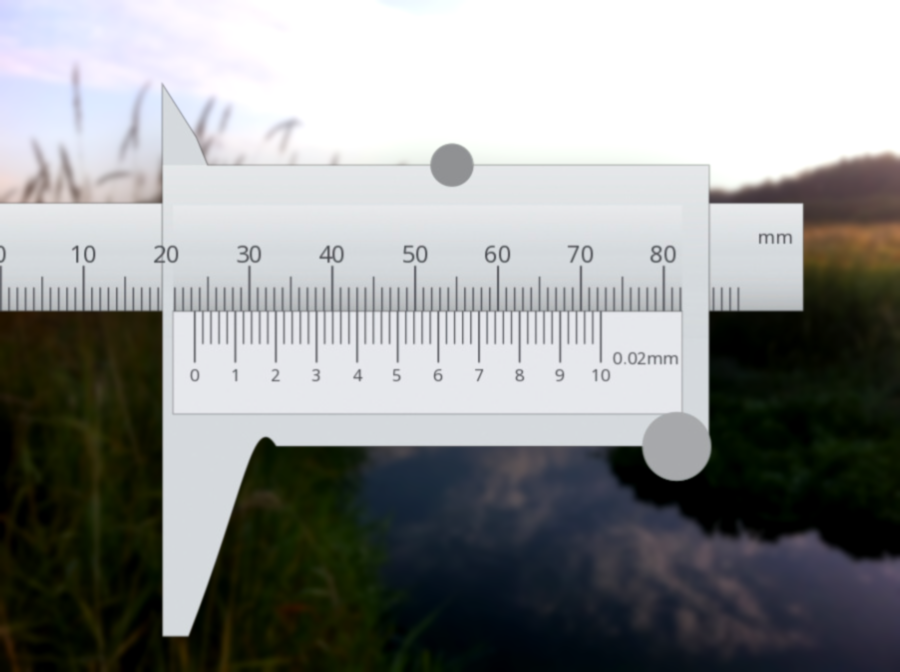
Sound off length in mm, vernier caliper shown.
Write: 23.4 mm
